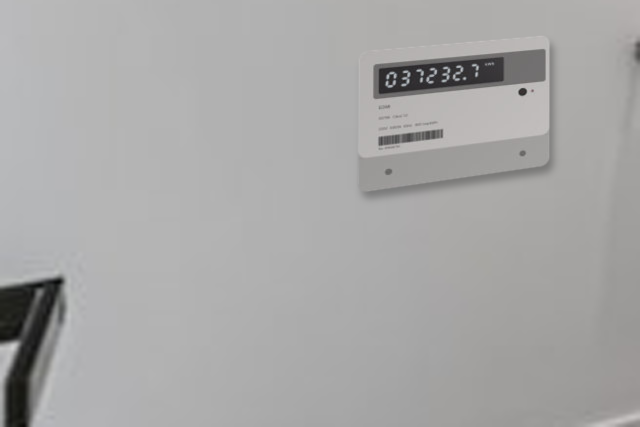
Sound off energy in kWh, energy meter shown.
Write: 37232.7 kWh
